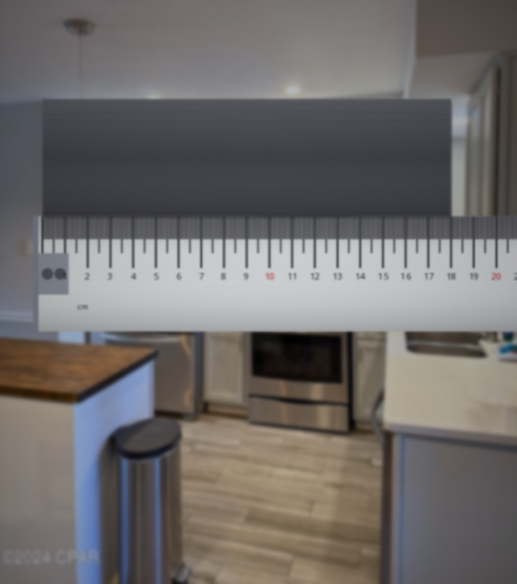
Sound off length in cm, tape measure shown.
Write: 18 cm
